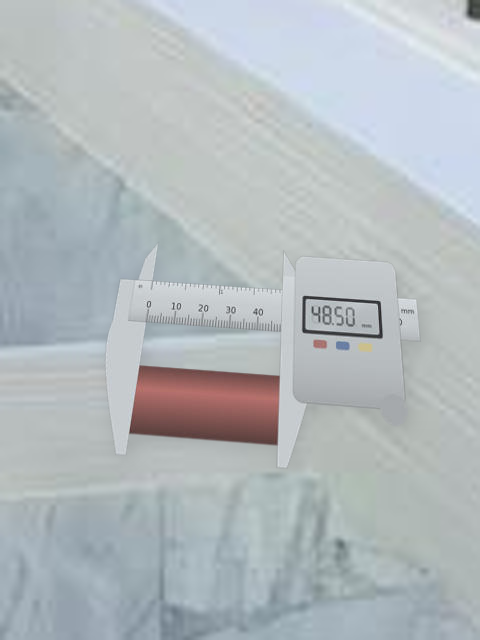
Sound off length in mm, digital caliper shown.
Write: 48.50 mm
